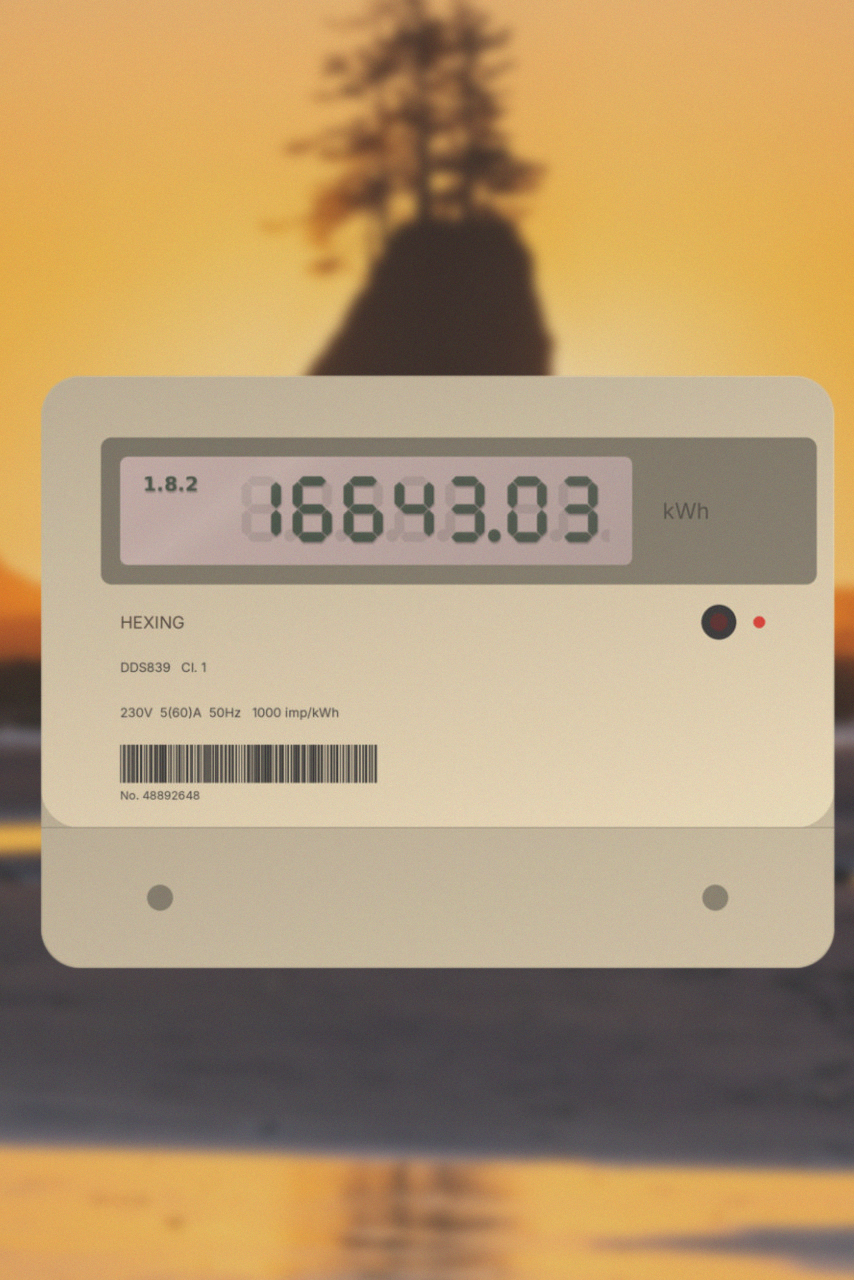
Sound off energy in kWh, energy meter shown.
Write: 16643.03 kWh
